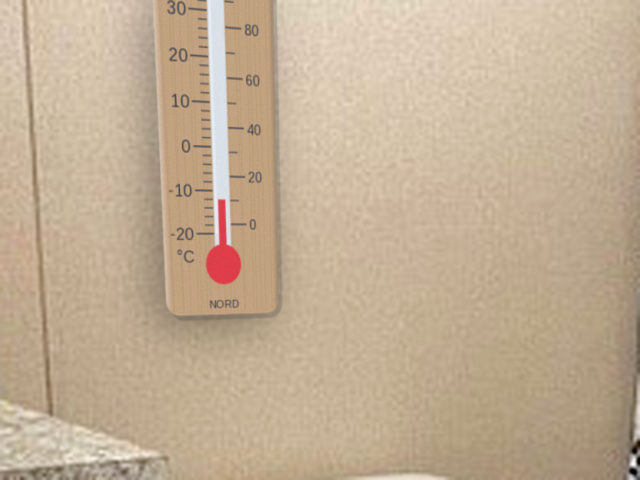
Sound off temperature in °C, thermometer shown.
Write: -12 °C
